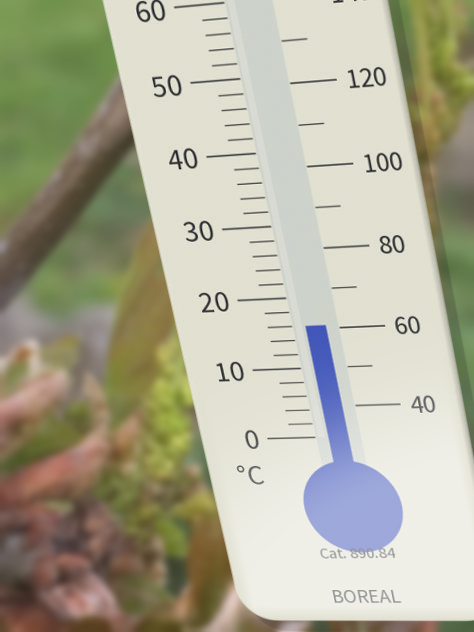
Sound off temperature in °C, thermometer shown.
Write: 16 °C
